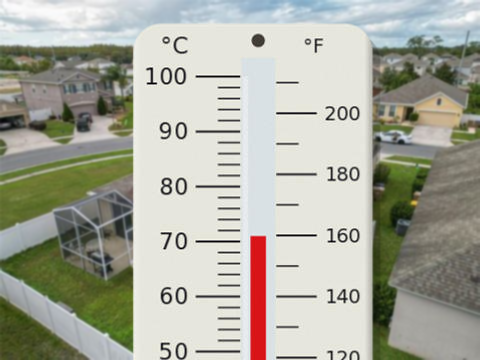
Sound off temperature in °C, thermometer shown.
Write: 71 °C
